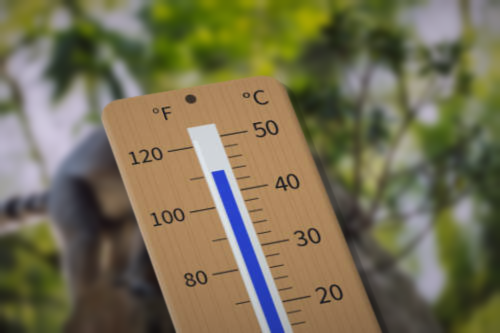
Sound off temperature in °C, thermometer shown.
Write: 44 °C
